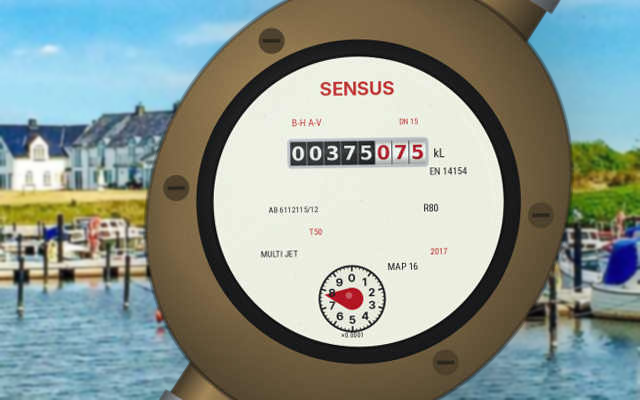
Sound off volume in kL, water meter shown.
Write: 375.0757 kL
